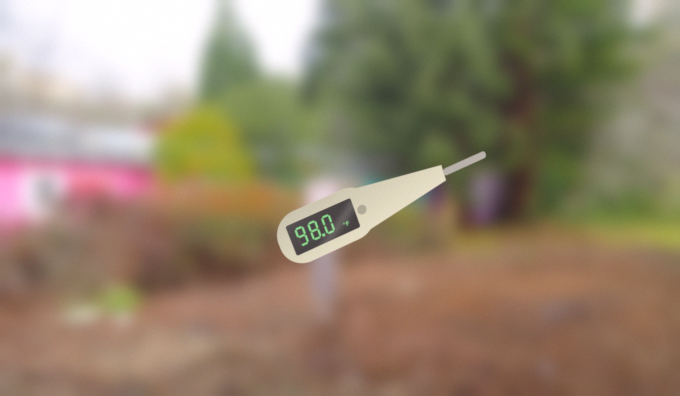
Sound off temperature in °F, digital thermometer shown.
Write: 98.0 °F
